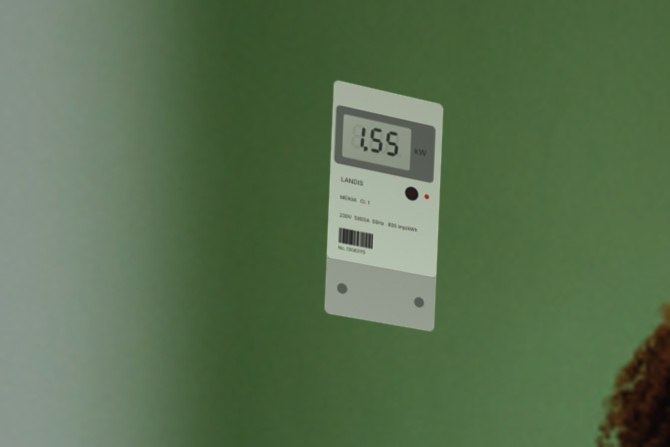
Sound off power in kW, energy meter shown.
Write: 1.55 kW
